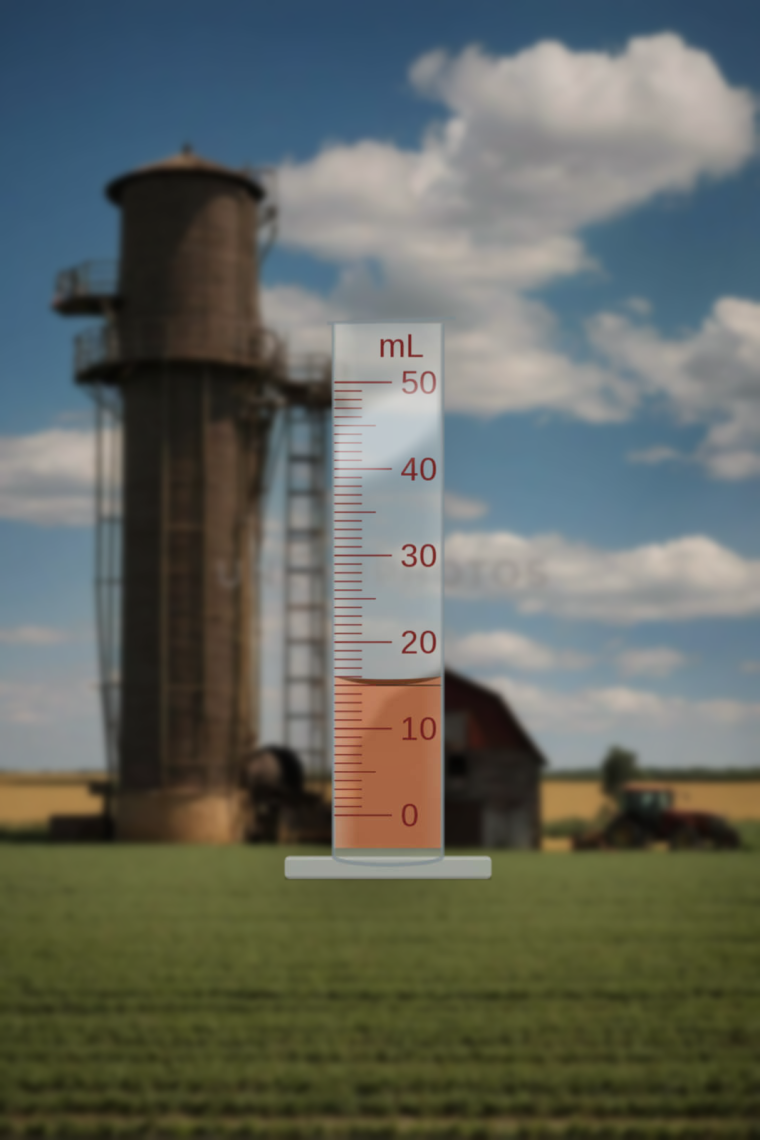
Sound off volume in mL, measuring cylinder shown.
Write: 15 mL
